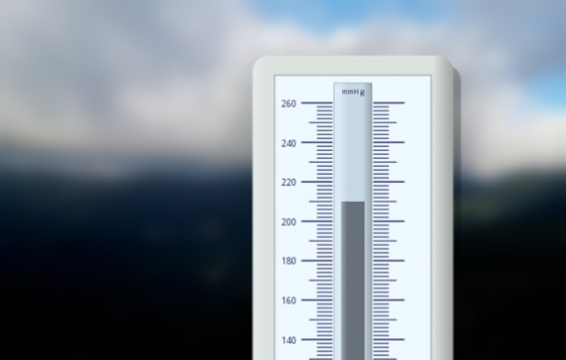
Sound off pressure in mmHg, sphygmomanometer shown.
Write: 210 mmHg
